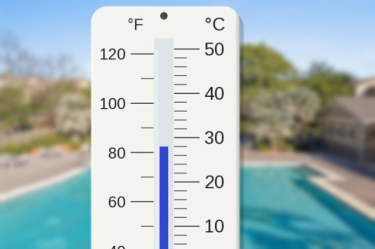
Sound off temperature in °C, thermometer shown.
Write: 28 °C
